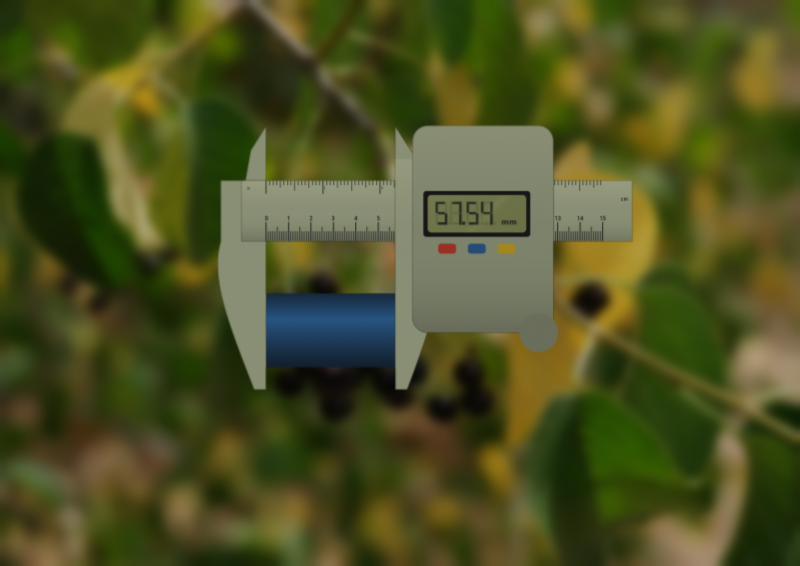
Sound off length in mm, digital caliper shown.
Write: 57.54 mm
